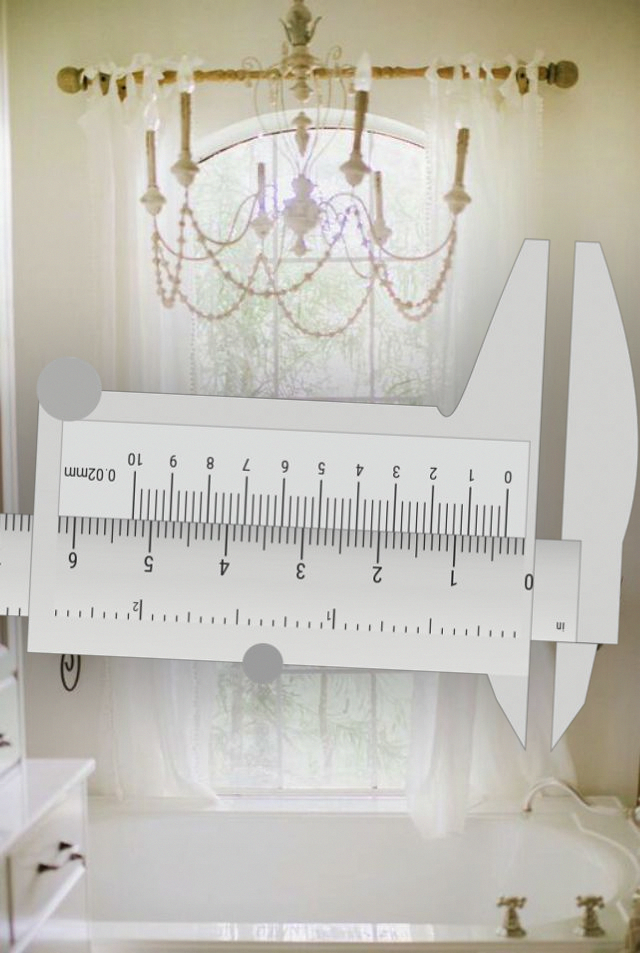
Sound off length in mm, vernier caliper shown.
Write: 3.4 mm
